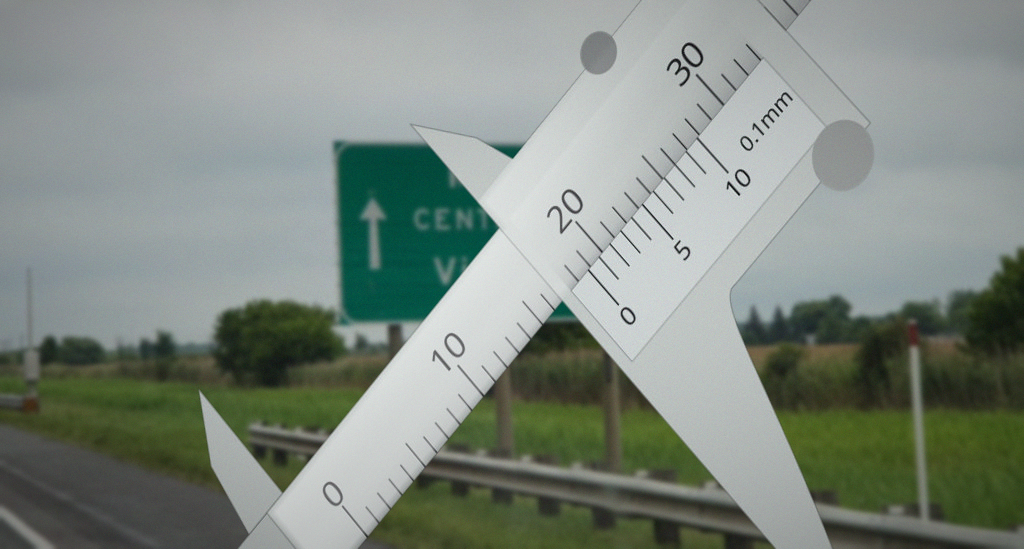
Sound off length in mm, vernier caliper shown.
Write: 18.8 mm
